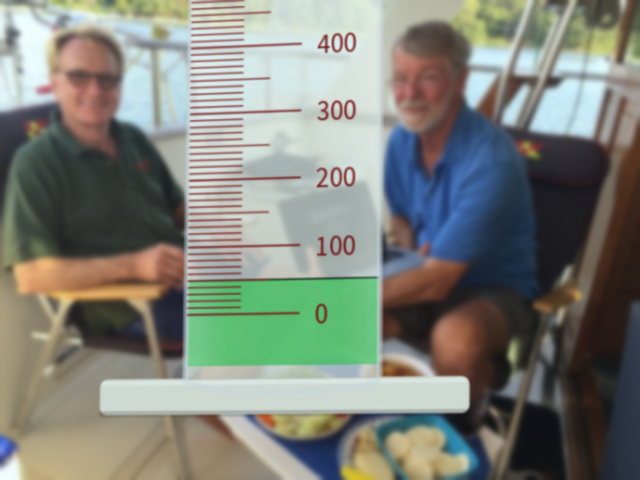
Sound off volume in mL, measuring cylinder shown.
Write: 50 mL
